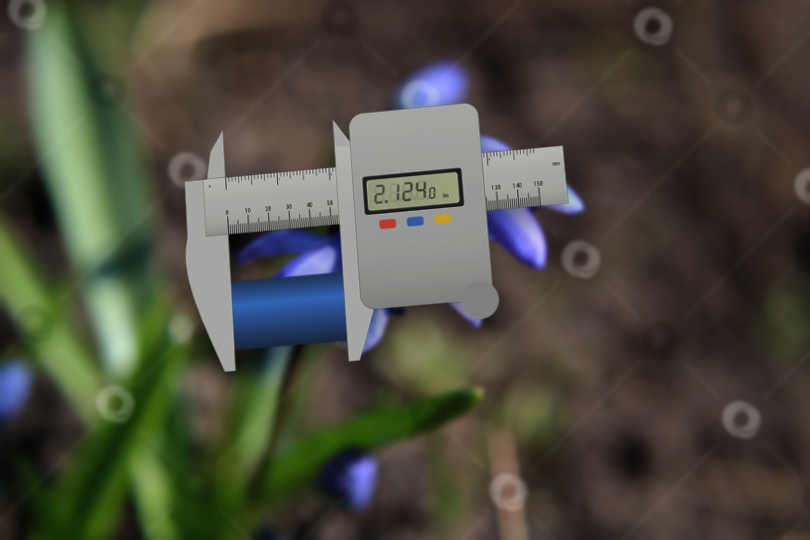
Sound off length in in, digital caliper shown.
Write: 2.1240 in
